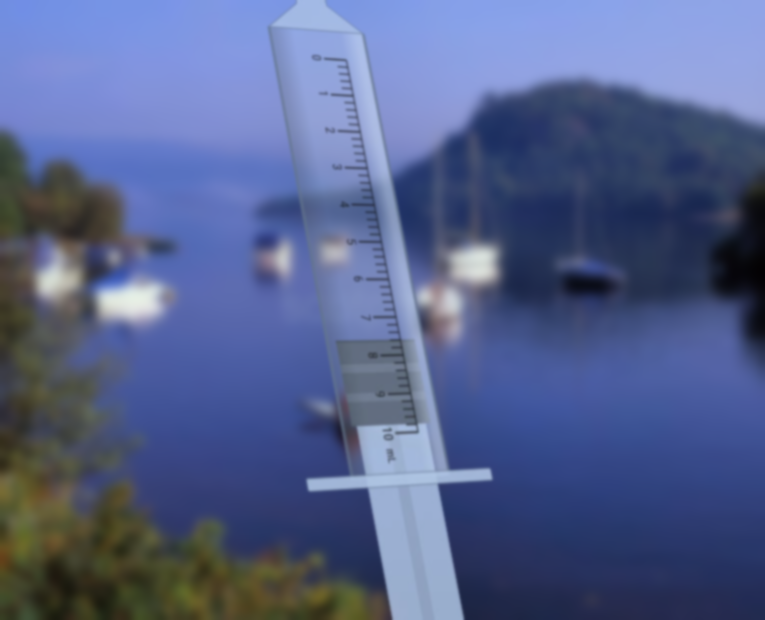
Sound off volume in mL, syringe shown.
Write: 7.6 mL
